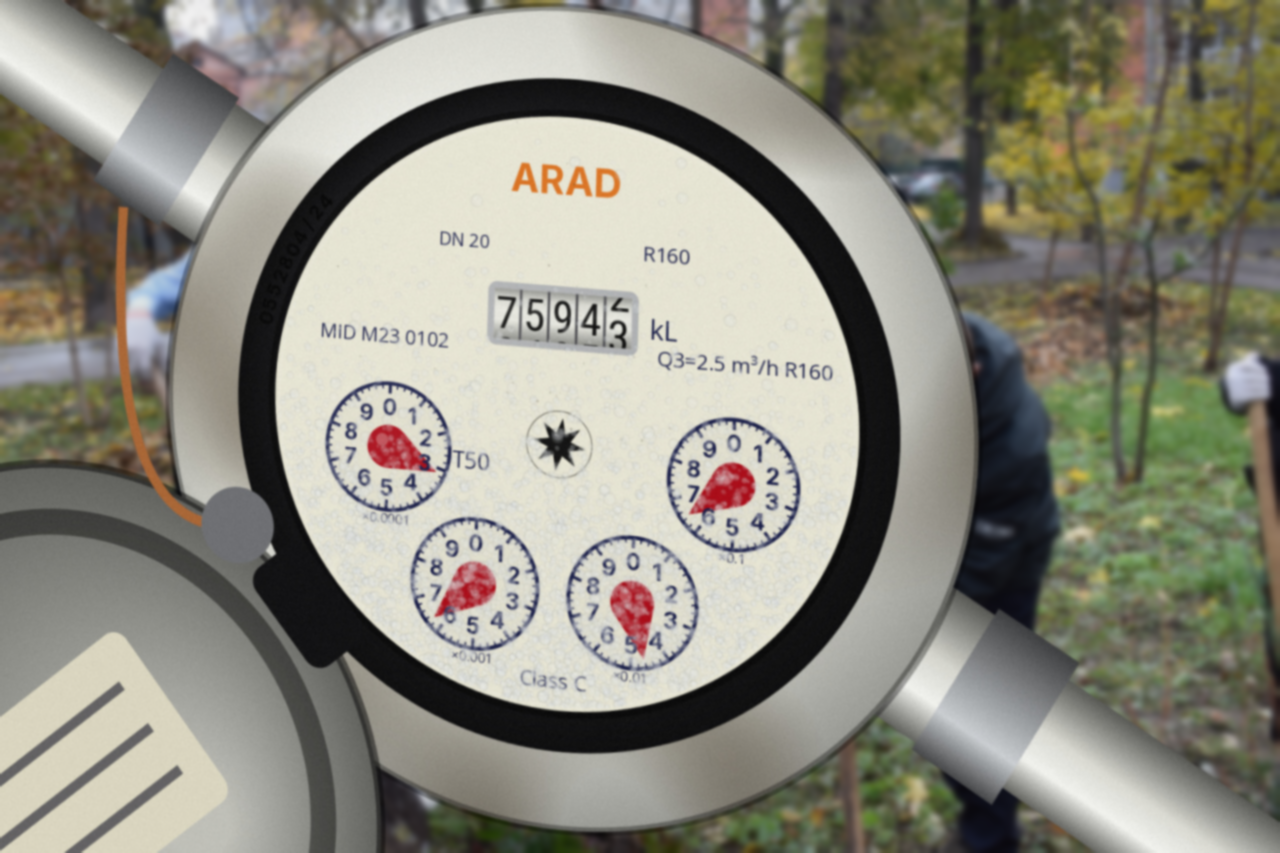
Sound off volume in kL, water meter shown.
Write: 75942.6463 kL
